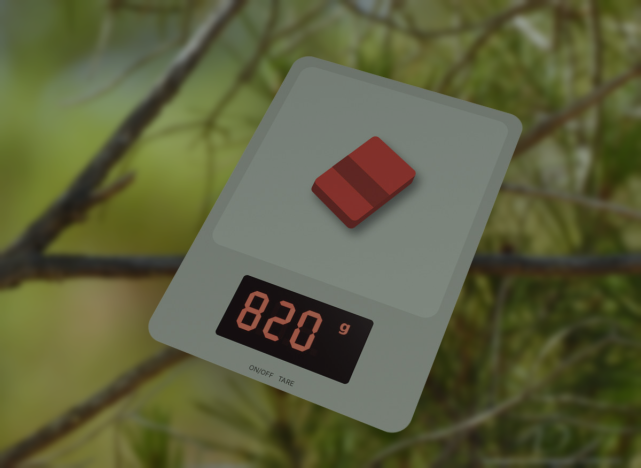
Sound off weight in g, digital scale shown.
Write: 820 g
